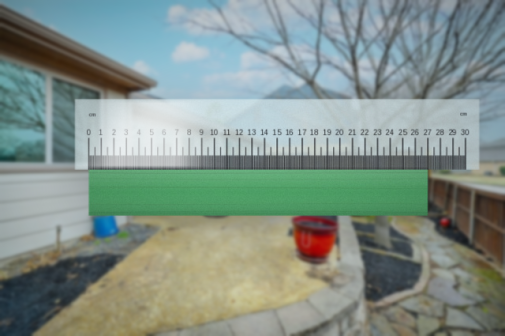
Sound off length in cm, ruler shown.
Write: 27 cm
